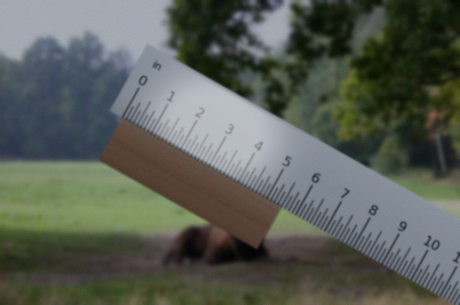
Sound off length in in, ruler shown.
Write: 5.5 in
